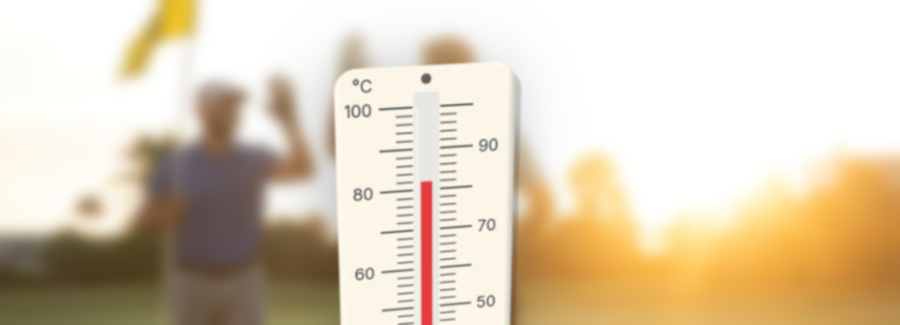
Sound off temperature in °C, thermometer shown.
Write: 82 °C
